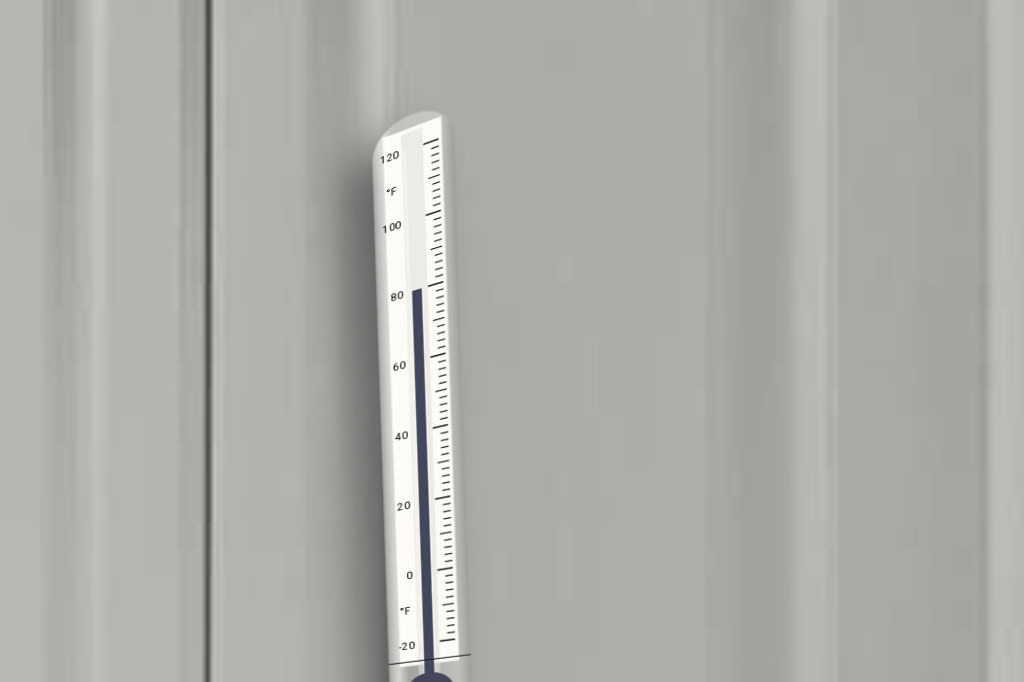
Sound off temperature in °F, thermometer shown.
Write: 80 °F
